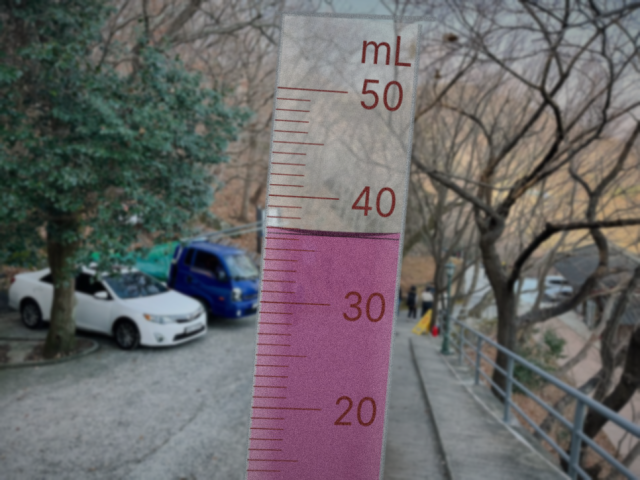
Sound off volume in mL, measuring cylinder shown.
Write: 36.5 mL
